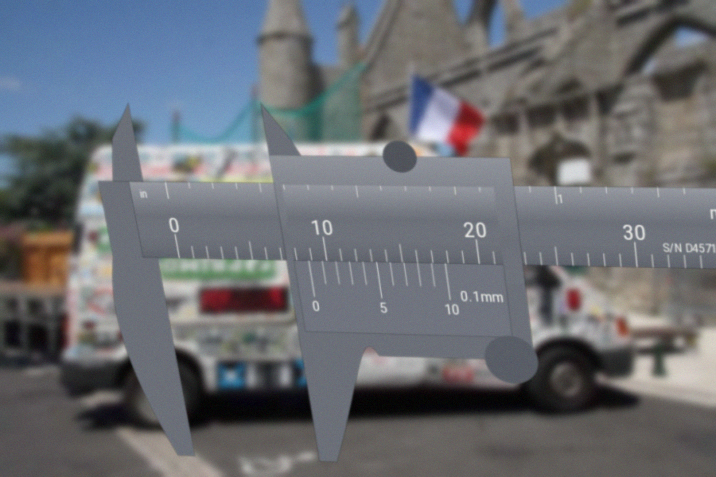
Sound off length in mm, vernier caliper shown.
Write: 8.8 mm
